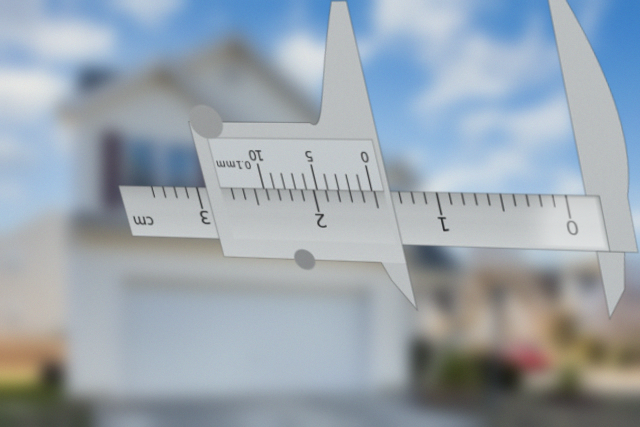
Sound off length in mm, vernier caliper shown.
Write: 15.2 mm
